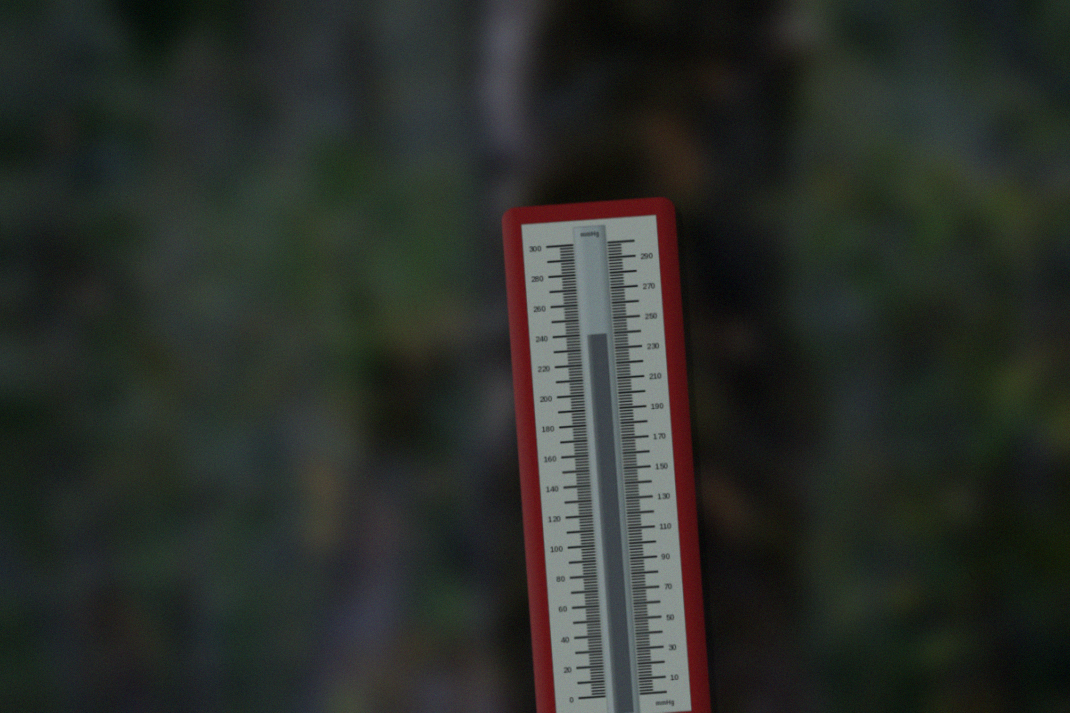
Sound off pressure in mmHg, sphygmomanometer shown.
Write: 240 mmHg
